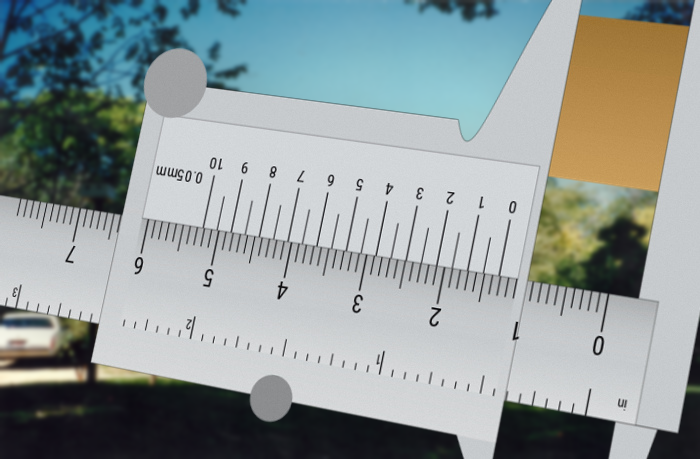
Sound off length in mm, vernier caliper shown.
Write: 13.2 mm
